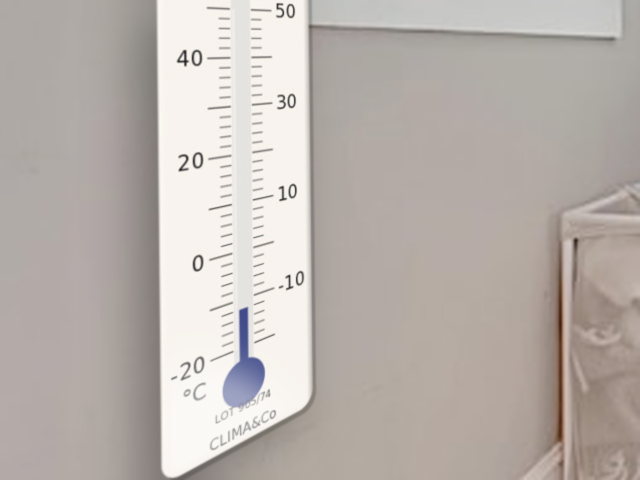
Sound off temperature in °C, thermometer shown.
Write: -12 °C
